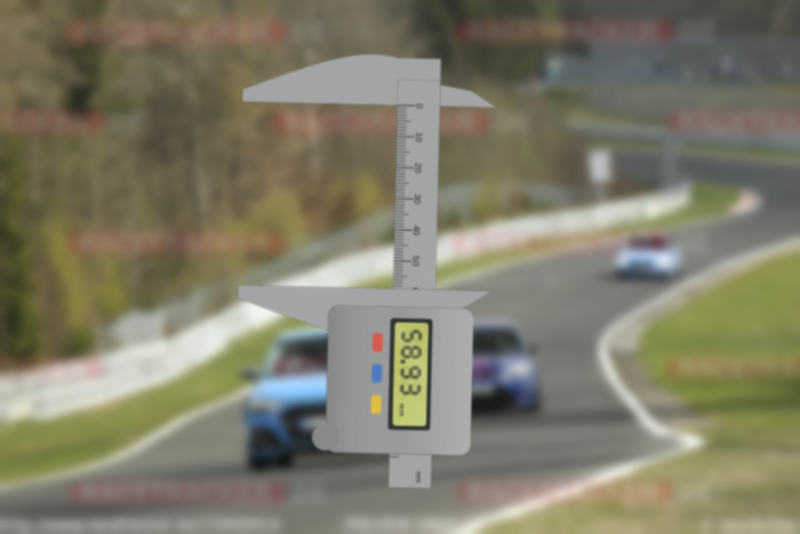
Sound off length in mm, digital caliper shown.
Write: 58.93 mm
